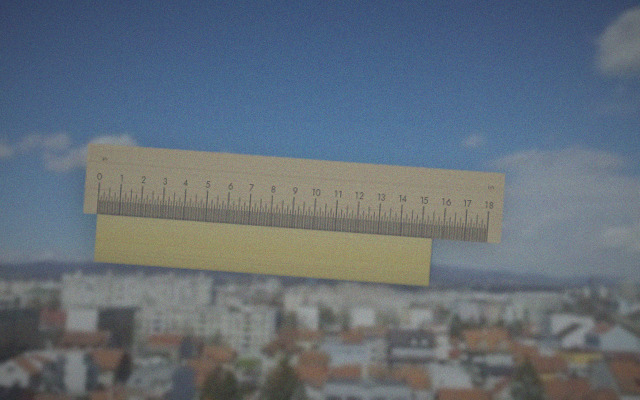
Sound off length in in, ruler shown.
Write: 15.5 in
